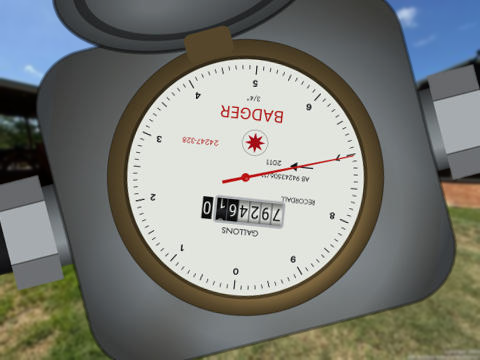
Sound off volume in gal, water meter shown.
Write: 7924607.0 gal
